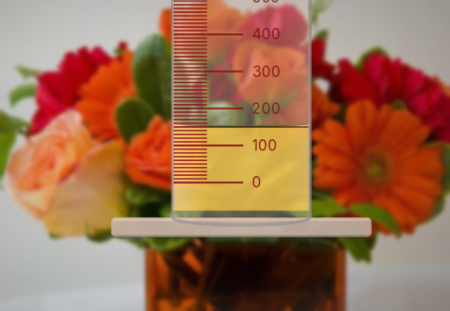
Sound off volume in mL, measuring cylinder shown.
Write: 150 mL
